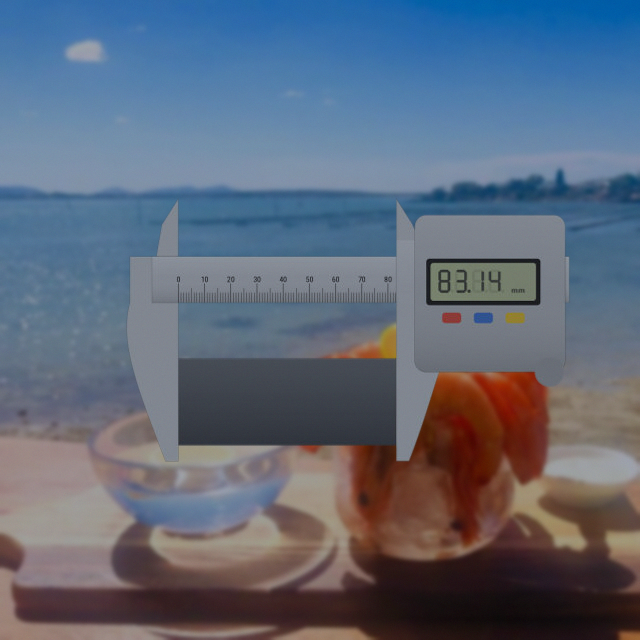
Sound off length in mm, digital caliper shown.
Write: 83.14 mm
